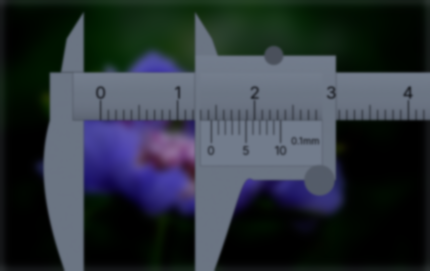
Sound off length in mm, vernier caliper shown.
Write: 14.4 mm
